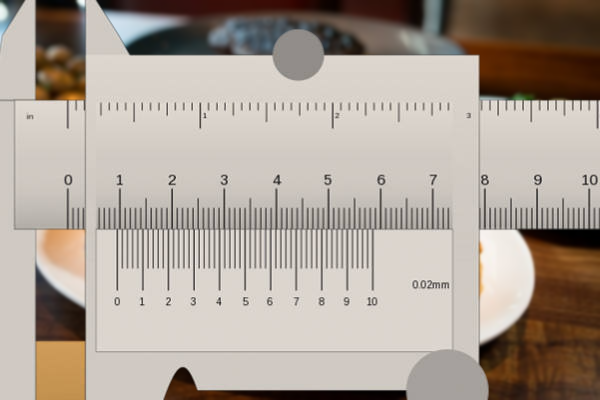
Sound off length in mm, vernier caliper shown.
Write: 9.5 mm
